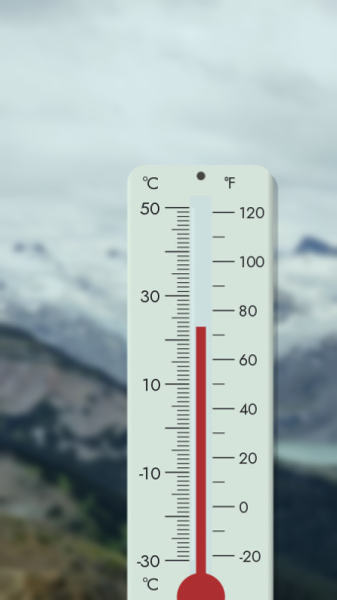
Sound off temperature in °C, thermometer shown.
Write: 23 °C
